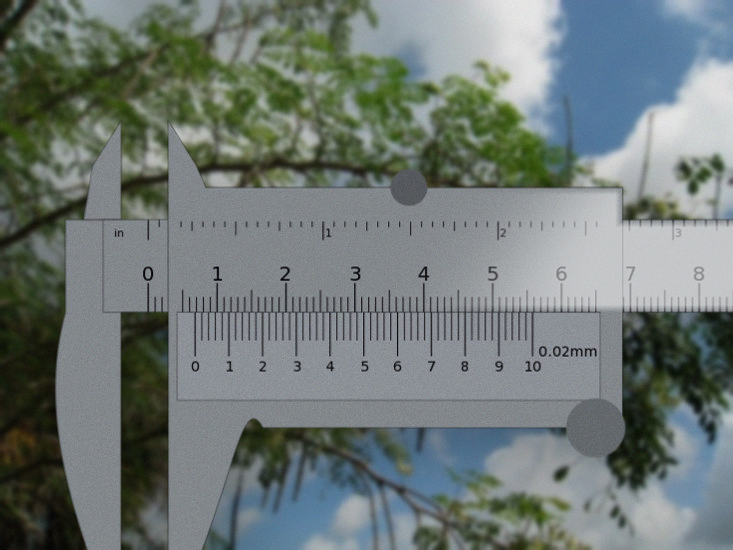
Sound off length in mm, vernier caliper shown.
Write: 6.8 mm
